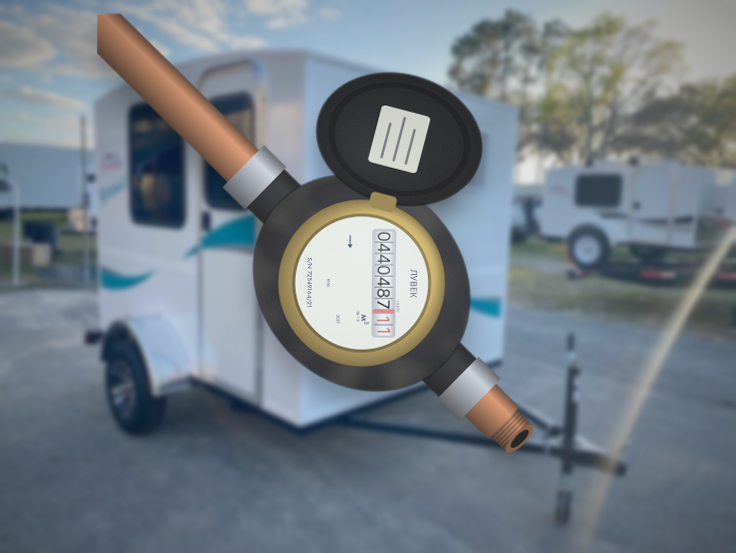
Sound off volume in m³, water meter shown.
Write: 440487.11 m³
